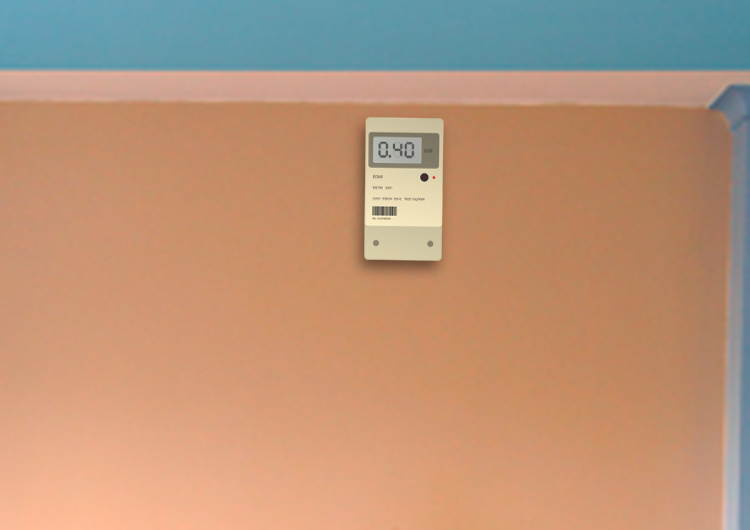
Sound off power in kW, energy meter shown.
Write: 0.40 kW
